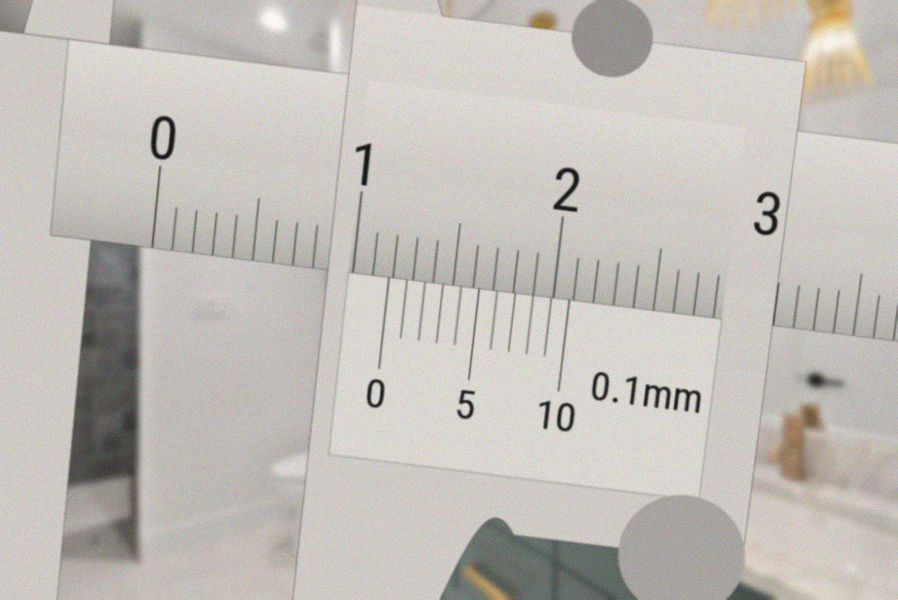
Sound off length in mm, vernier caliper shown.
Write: 11.8 mm
